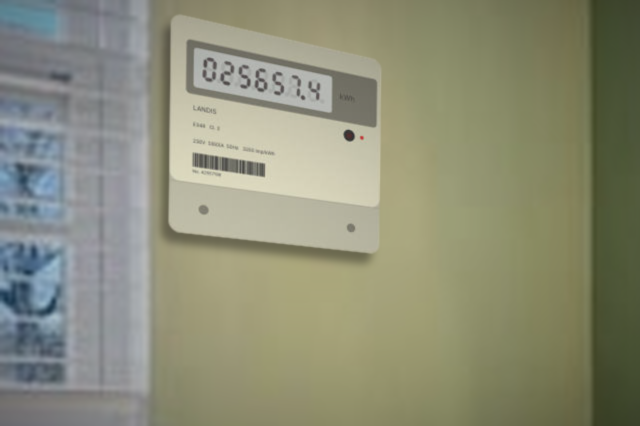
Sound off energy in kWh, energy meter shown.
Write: 25657.4 kWh
